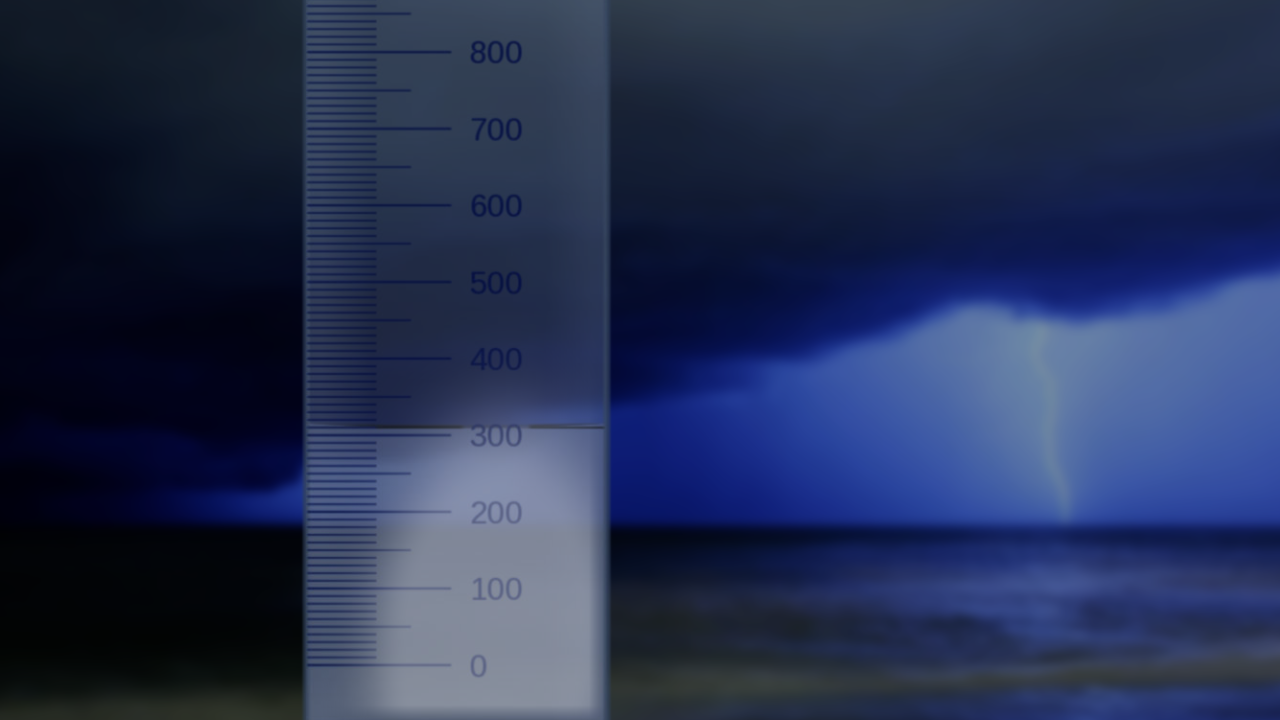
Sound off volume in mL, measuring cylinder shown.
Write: 310 mL
